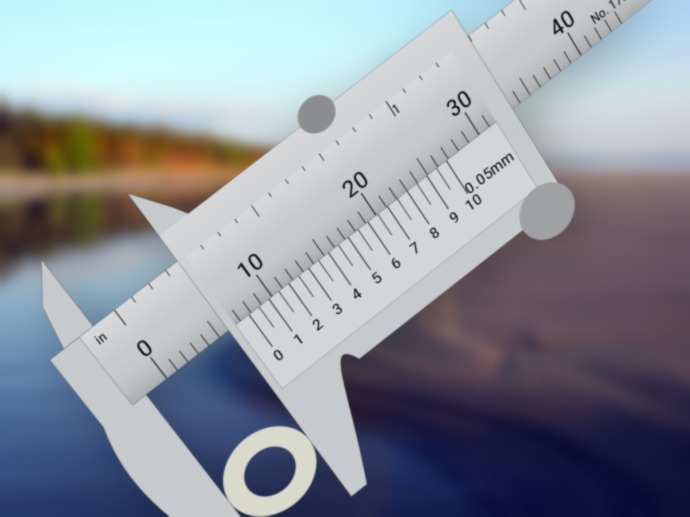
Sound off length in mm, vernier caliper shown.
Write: 7.8 mm
